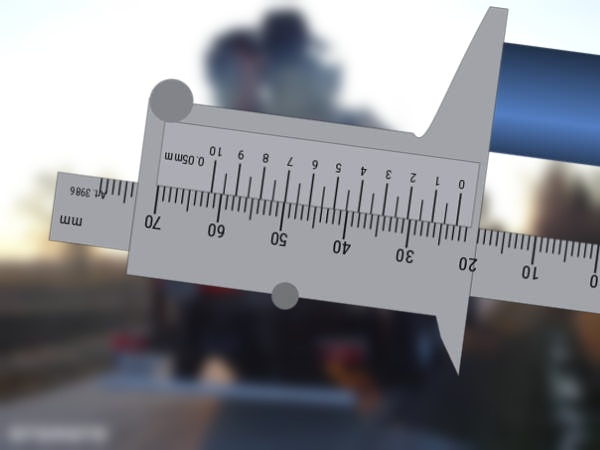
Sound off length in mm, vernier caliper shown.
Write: 22.6 mm
